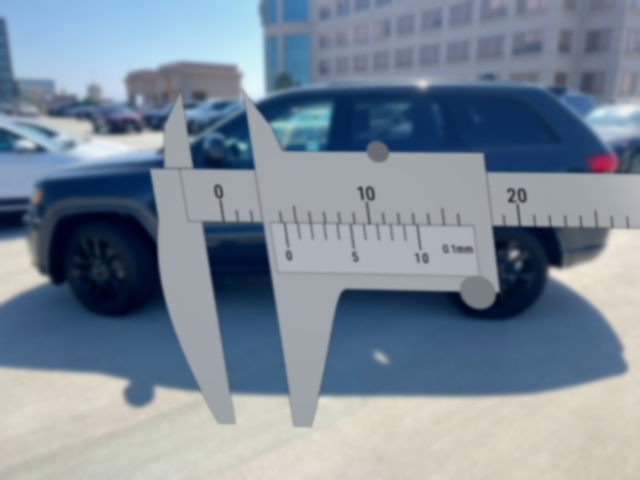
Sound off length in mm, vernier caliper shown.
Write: 4.2 mm
